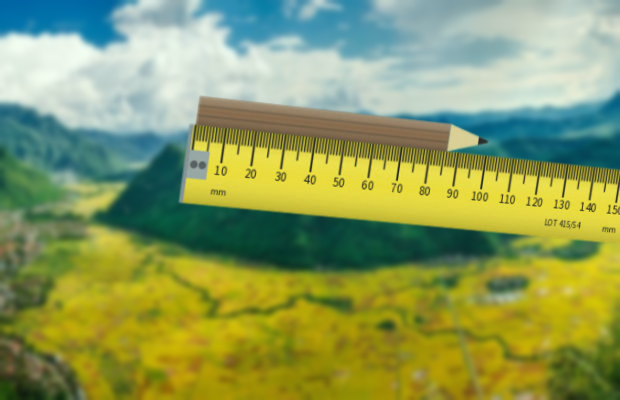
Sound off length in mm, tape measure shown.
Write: 100 mm
